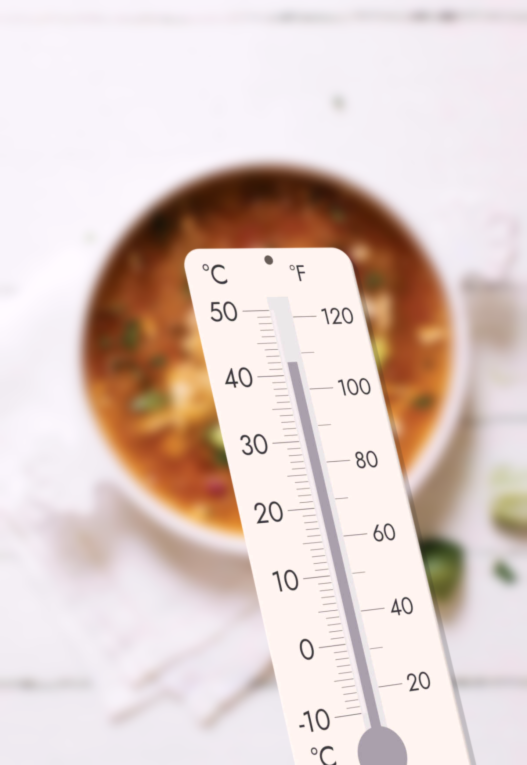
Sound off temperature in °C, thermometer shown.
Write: 42 °C
